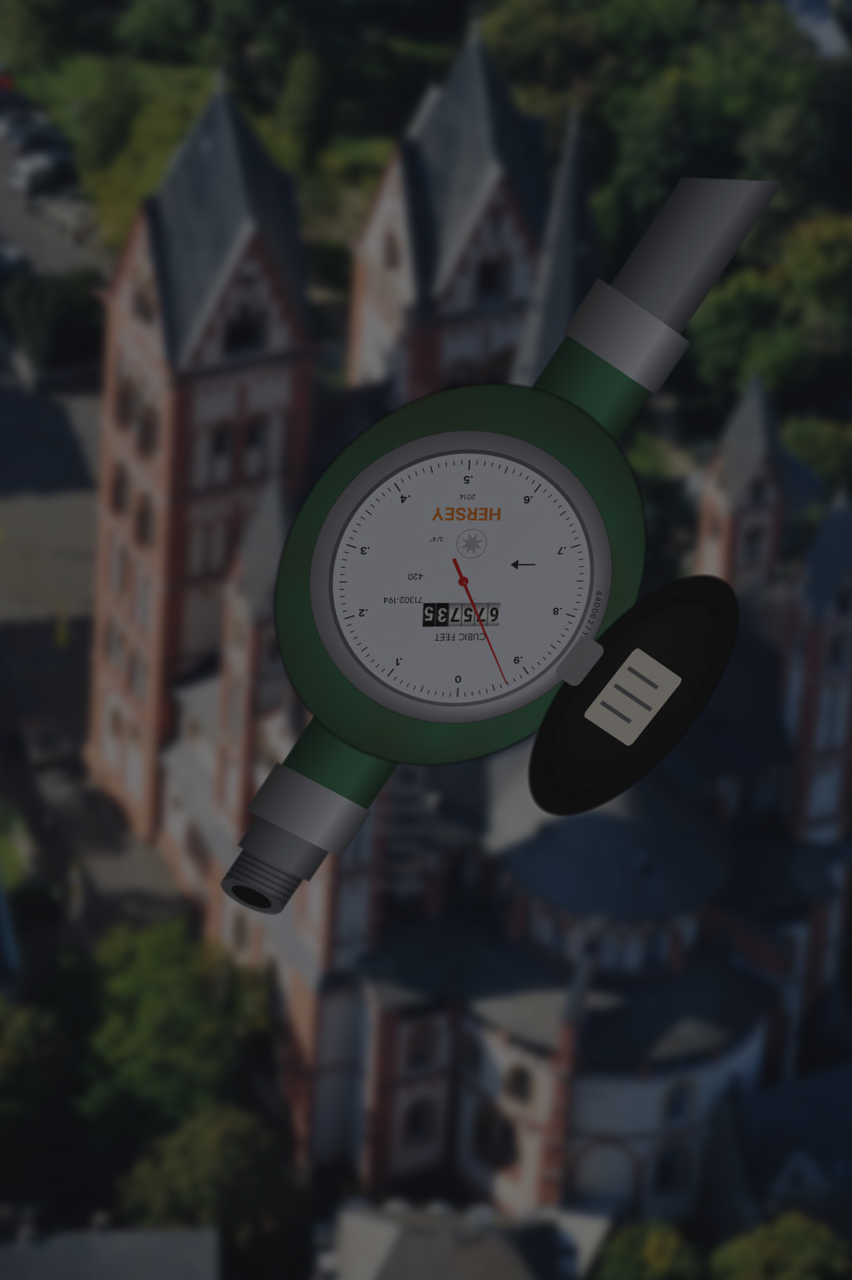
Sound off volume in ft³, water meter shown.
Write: 675734.93 ft³
